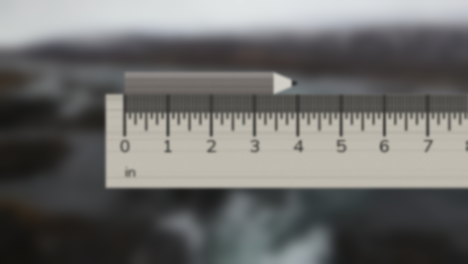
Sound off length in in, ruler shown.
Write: 4 in
